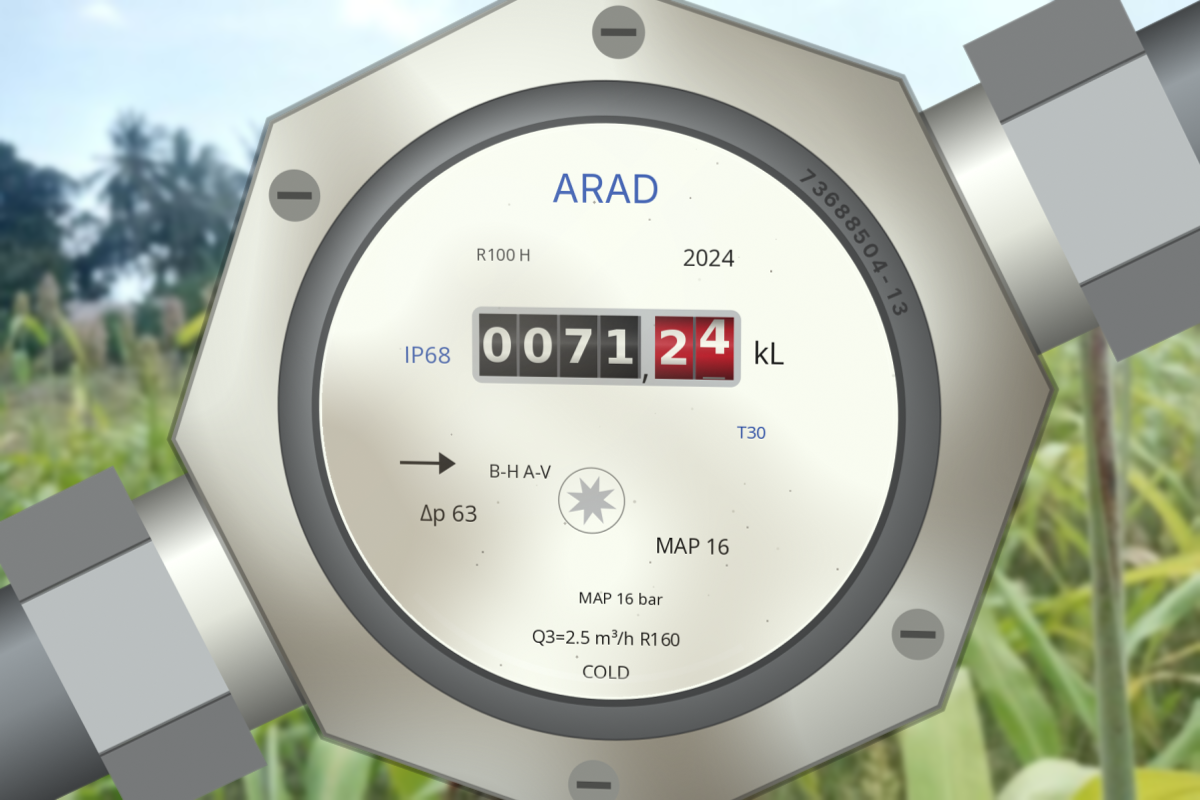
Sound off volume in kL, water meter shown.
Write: 71.24 kL
